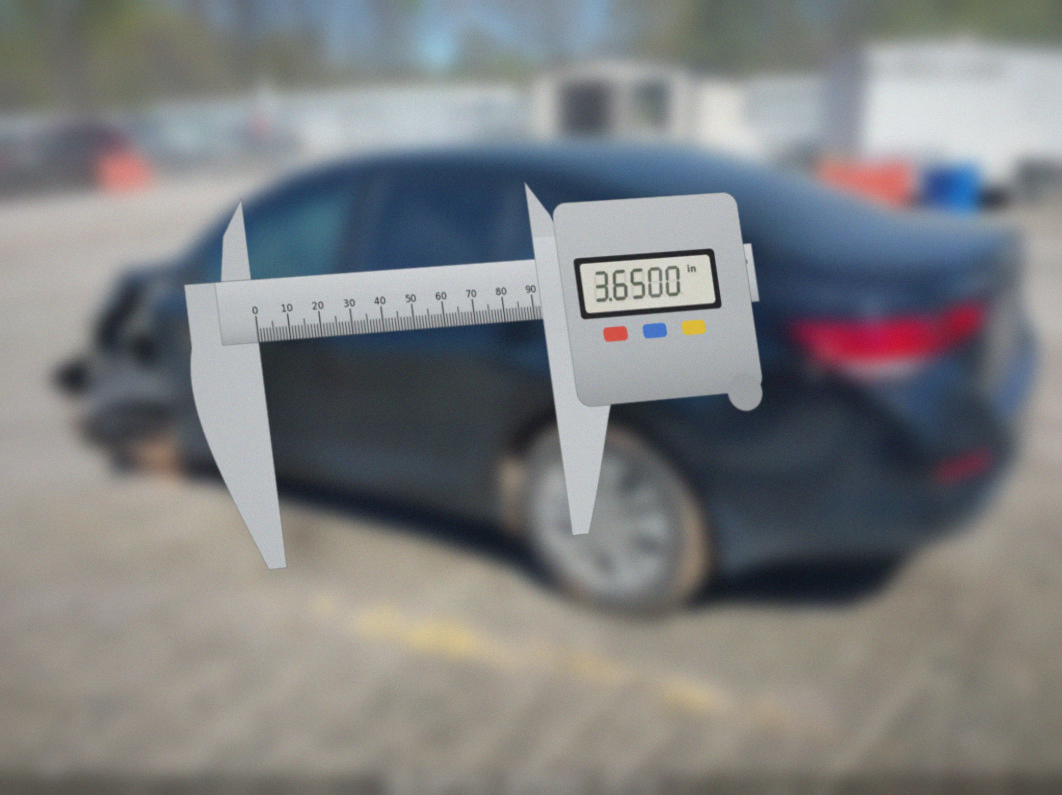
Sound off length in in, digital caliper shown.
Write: 3.6500 in
